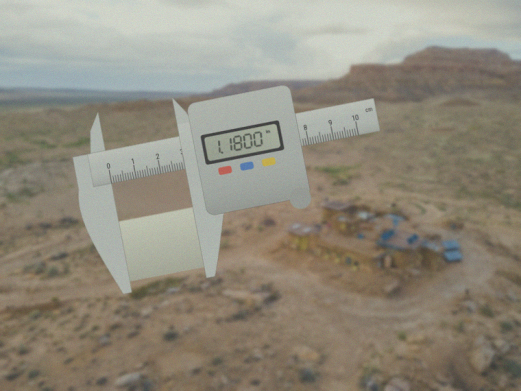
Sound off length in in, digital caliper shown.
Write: 1.1800 in
